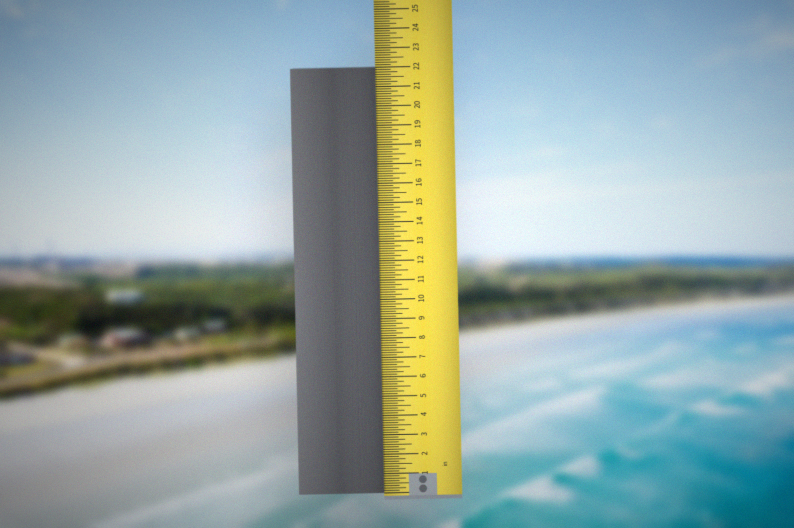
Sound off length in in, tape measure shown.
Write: 22 in
